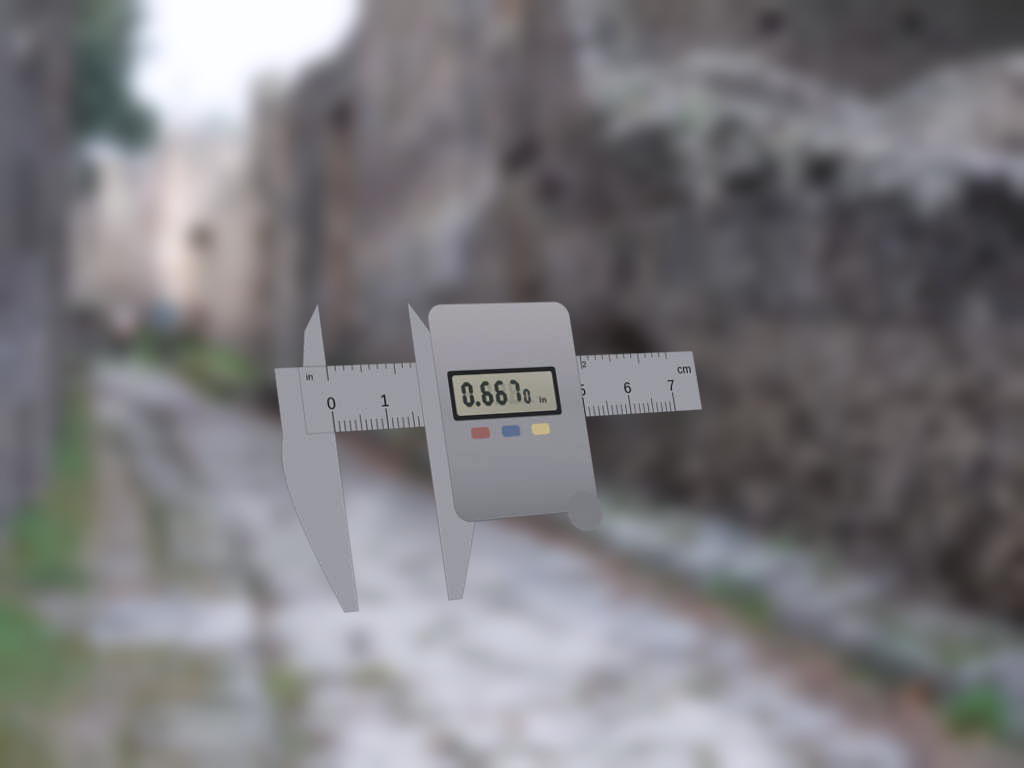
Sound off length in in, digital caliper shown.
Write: 0.6670 in
